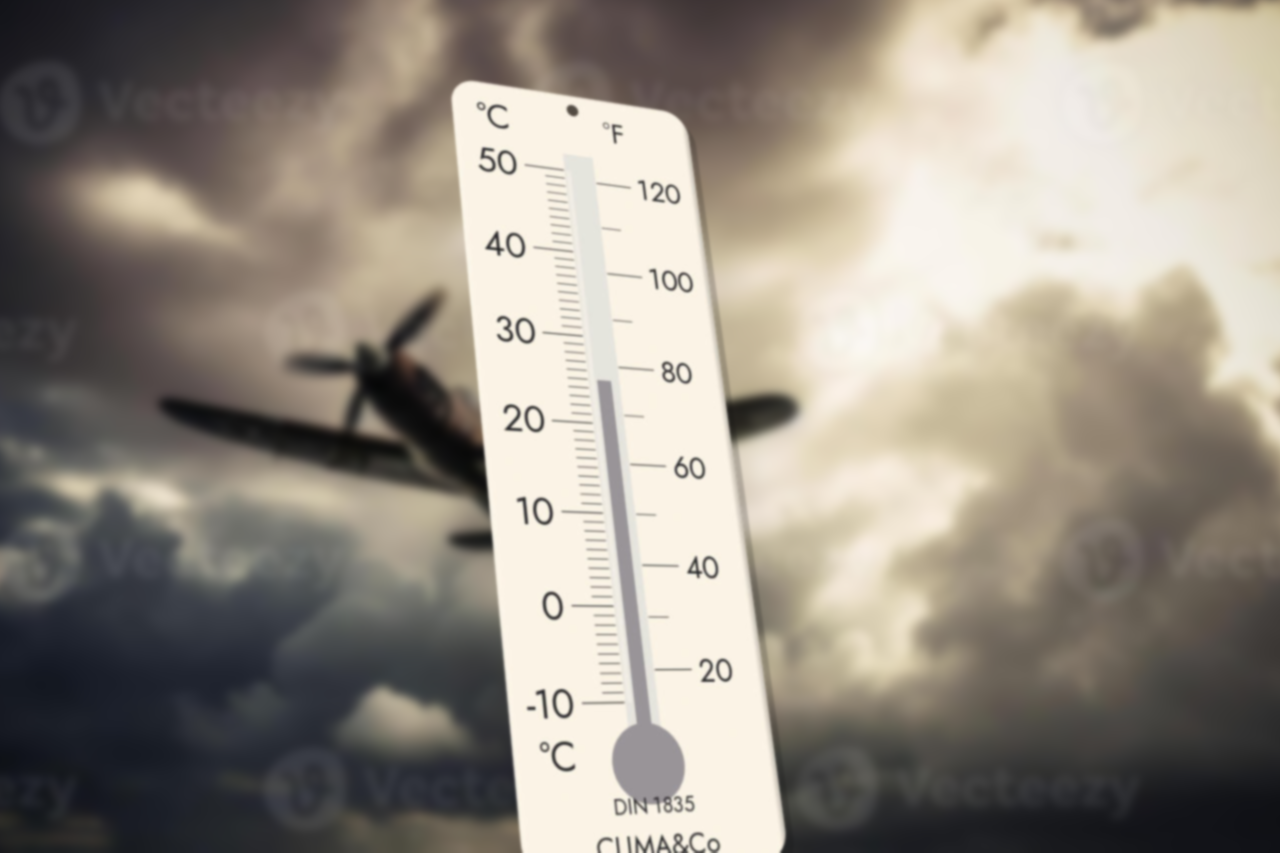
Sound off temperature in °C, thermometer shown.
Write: 25 °C
